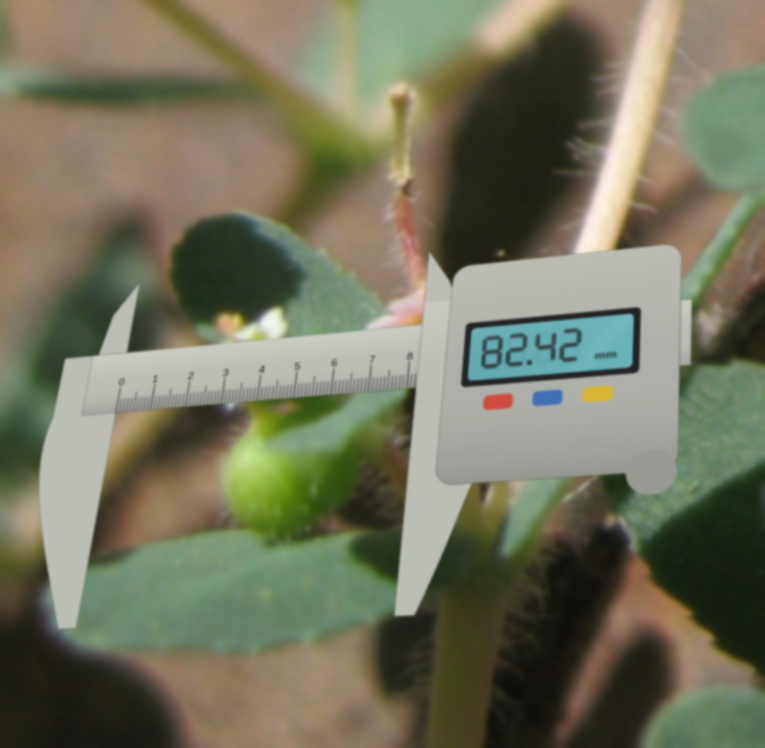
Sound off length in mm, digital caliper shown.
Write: 82.42 mm
